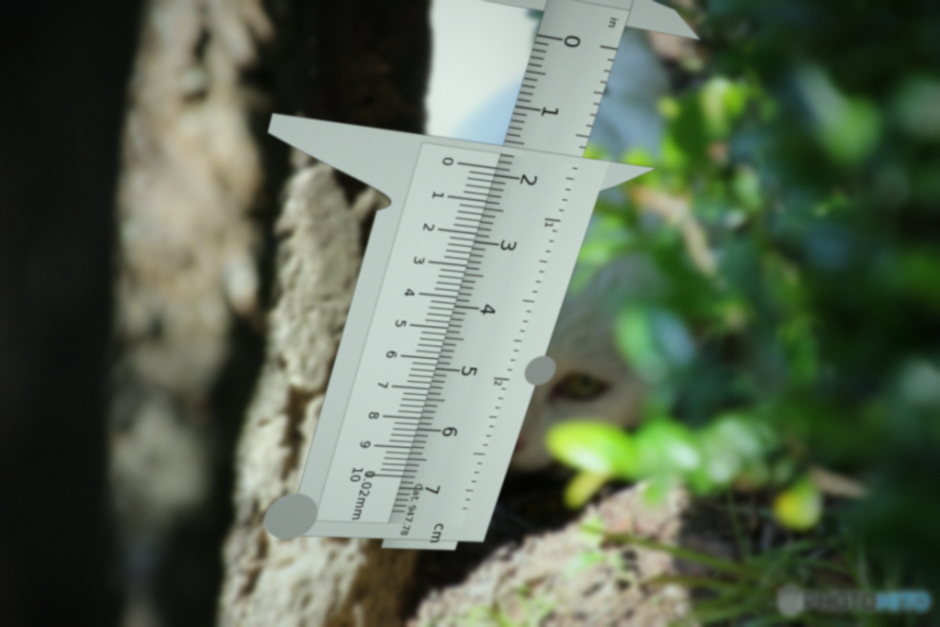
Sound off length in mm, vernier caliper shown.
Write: 19.0 mm
